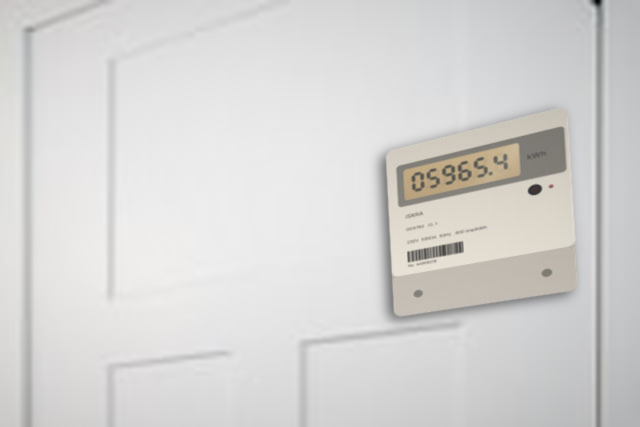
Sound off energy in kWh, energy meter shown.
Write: 5965.4 kWh
